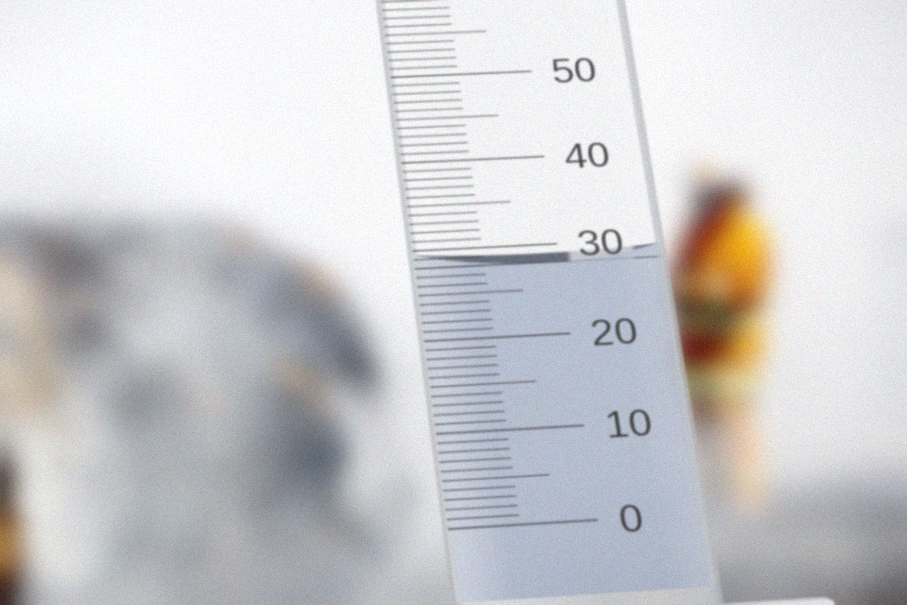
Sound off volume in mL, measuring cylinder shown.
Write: 28 mL
